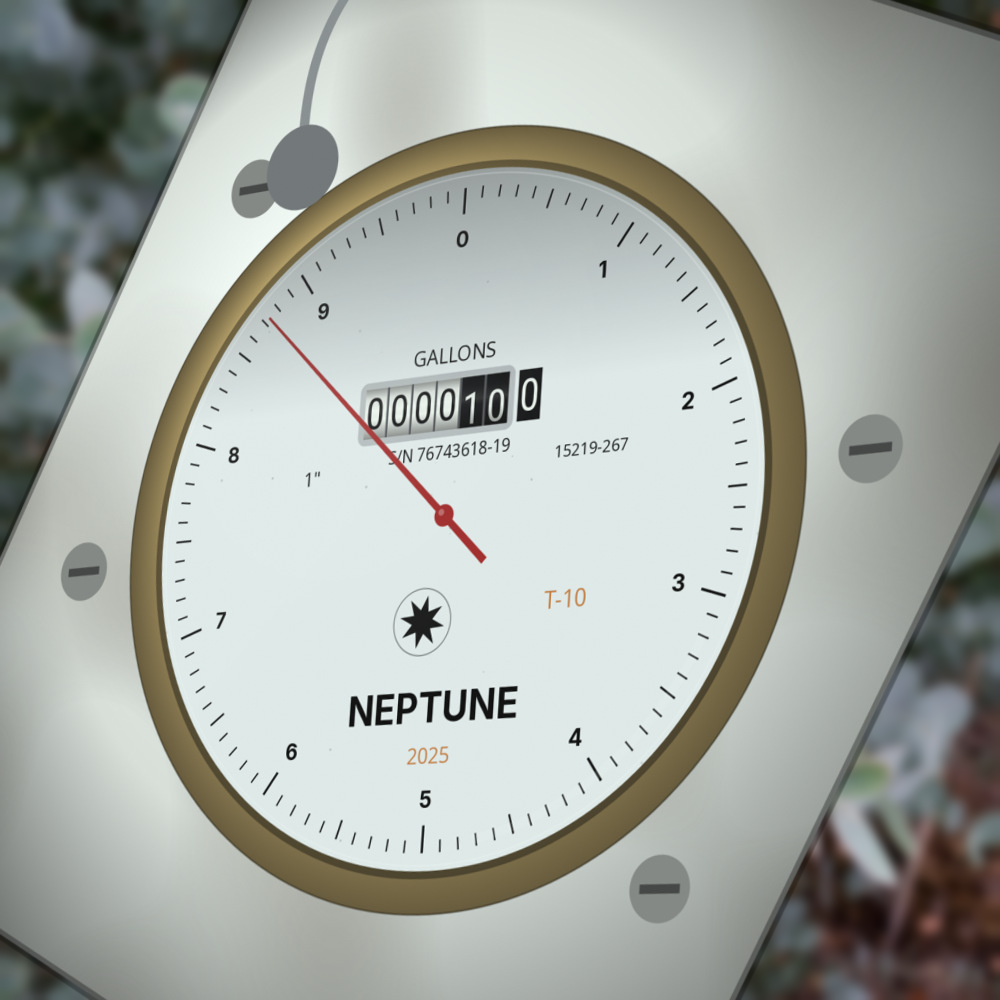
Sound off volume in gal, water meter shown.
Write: 98.7 gal
